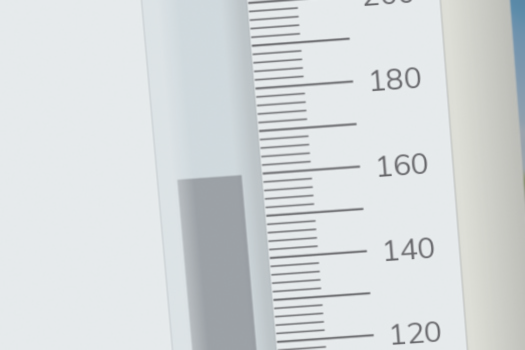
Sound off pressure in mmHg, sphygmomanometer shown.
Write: 160 mmHg
